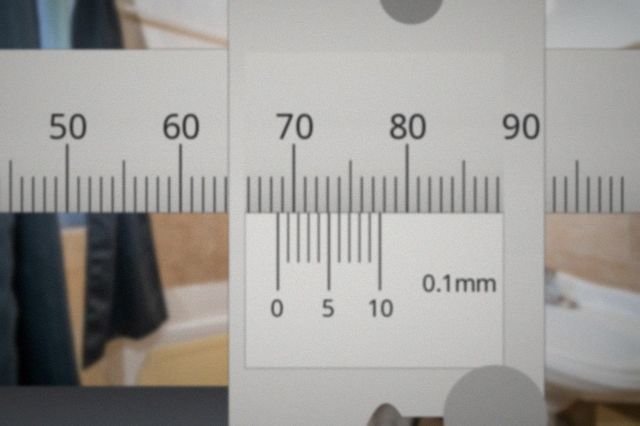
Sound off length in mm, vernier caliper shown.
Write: 68.6 mm
